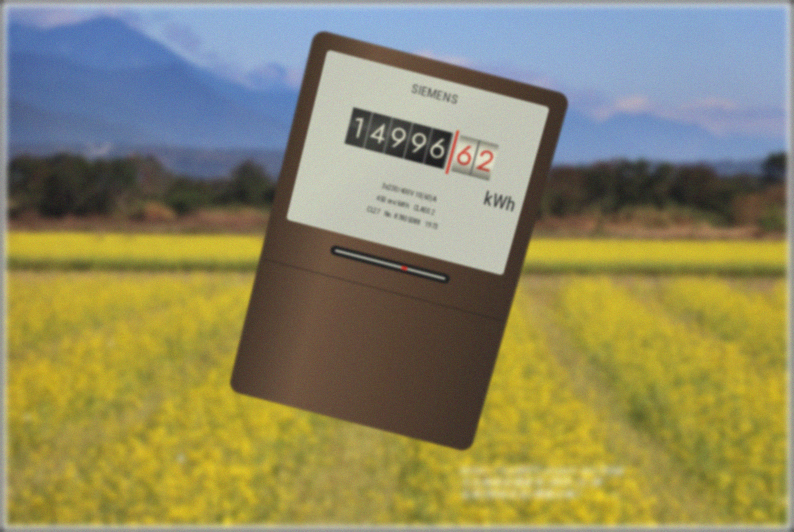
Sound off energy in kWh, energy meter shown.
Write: 14996.62 kWh
